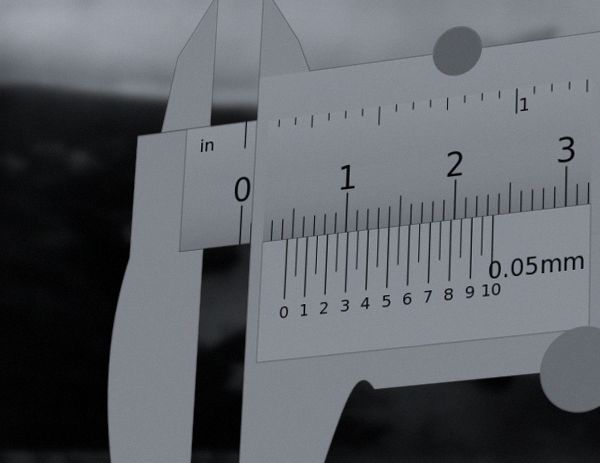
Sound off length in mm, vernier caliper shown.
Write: 4.5 mm
